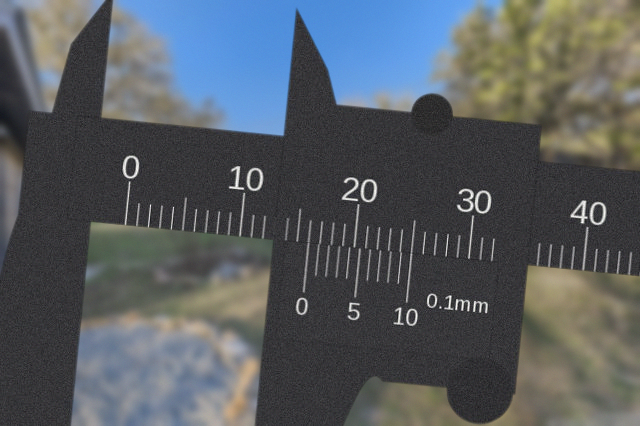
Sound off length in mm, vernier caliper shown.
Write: 16.0 mm
